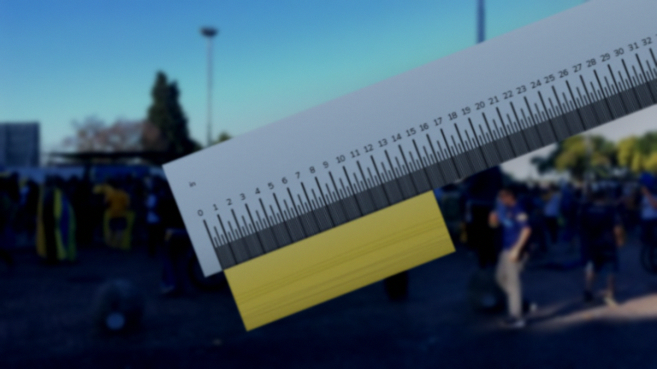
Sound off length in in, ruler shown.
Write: 15 in
